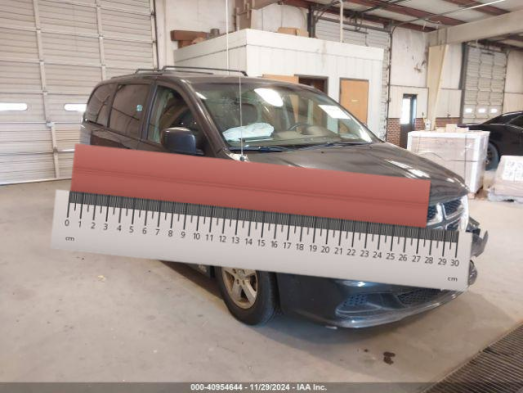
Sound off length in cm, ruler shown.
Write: 27.5 cm
